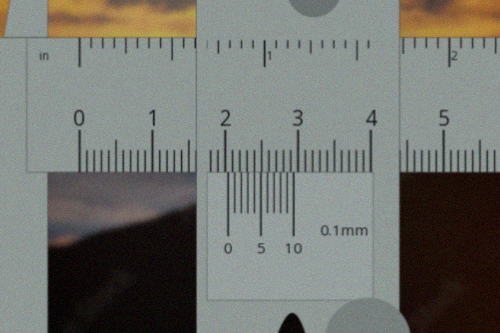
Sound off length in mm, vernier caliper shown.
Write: 20.4 mm
